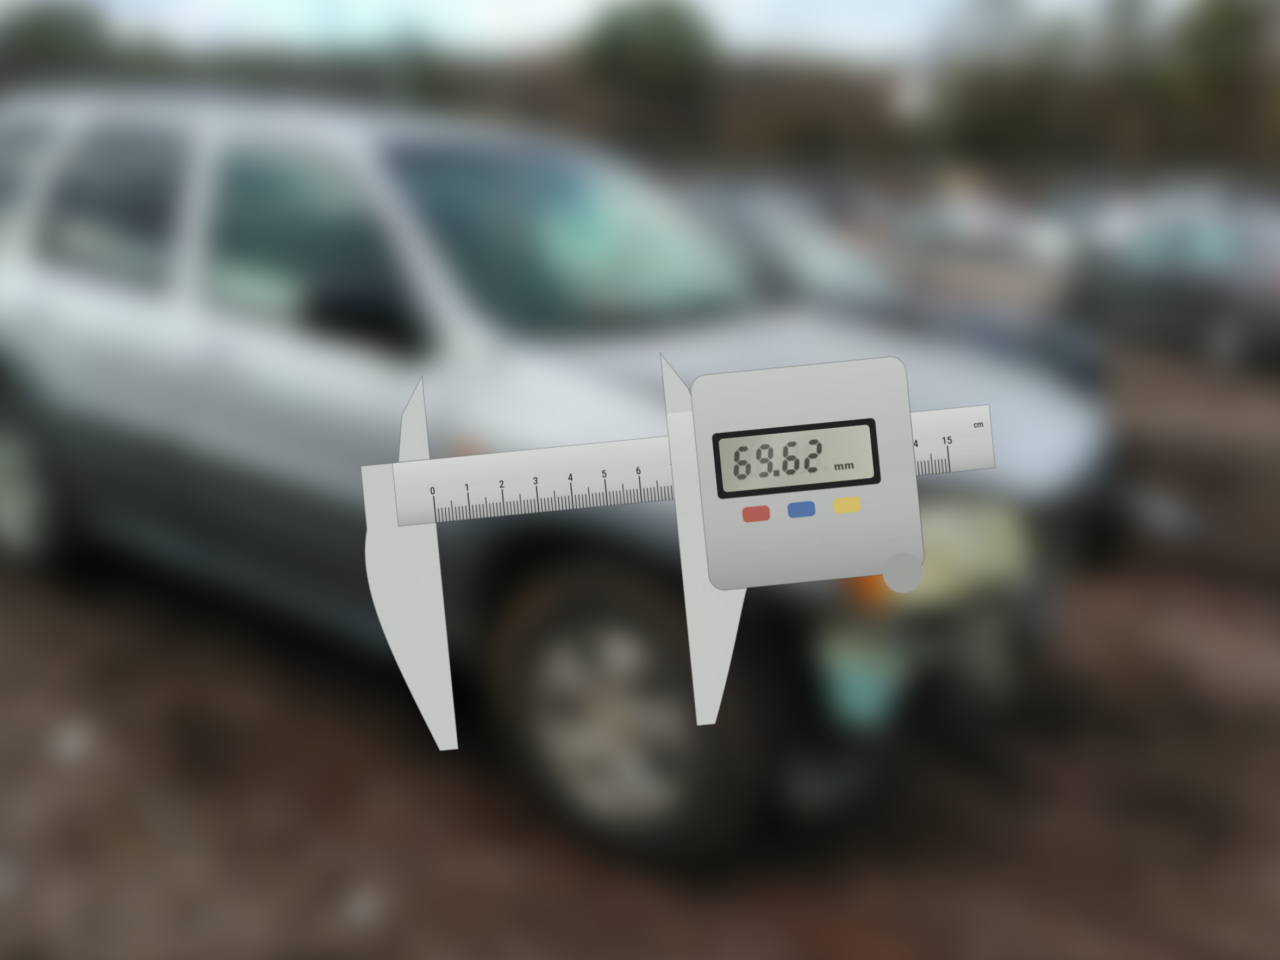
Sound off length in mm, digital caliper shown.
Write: 69.62 mm
